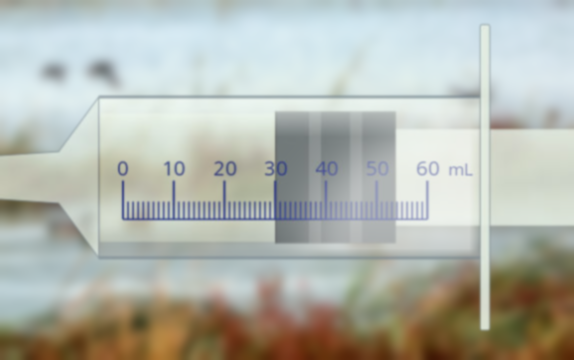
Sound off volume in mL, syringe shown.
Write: 30 mL
